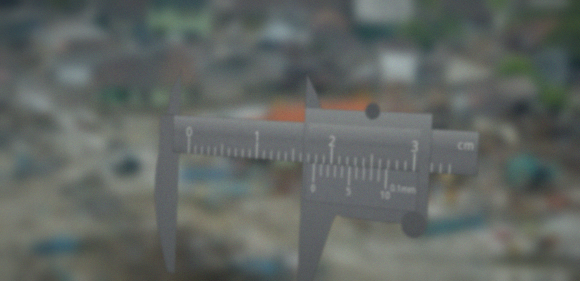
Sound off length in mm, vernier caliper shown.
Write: 17.8 mm
